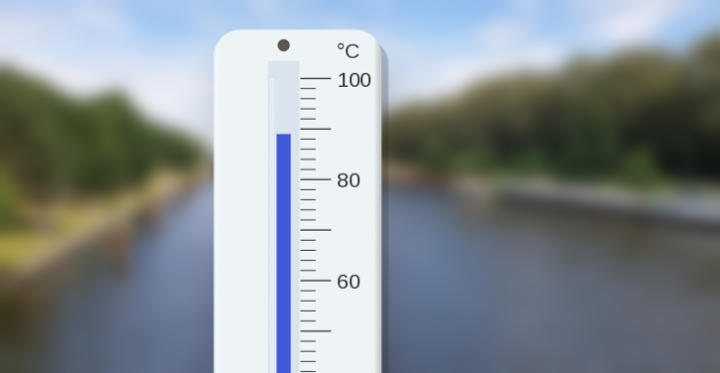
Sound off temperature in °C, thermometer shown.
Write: 89 °C
